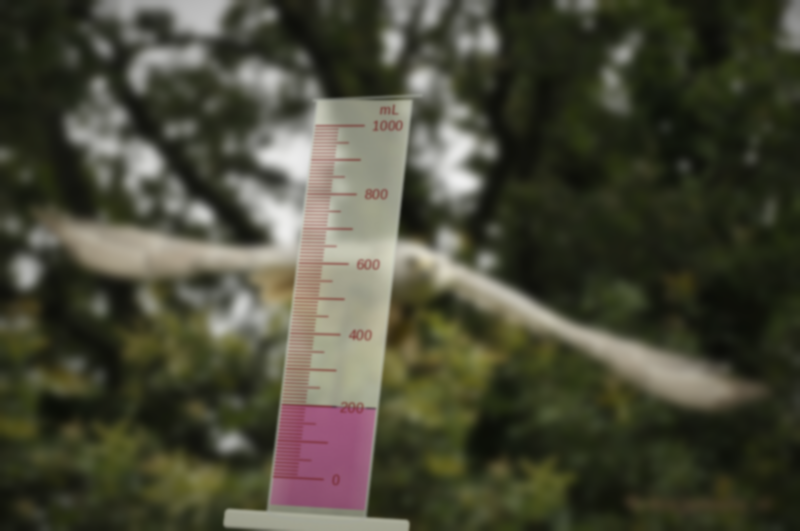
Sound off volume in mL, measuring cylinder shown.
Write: 200 mL
